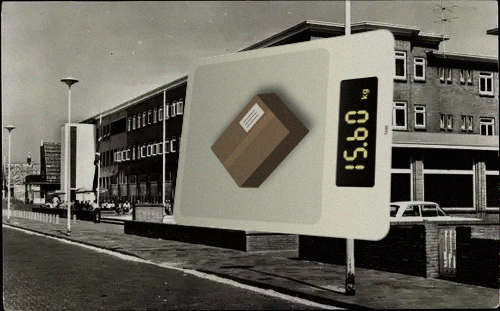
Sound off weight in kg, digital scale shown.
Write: 15.60 kg
